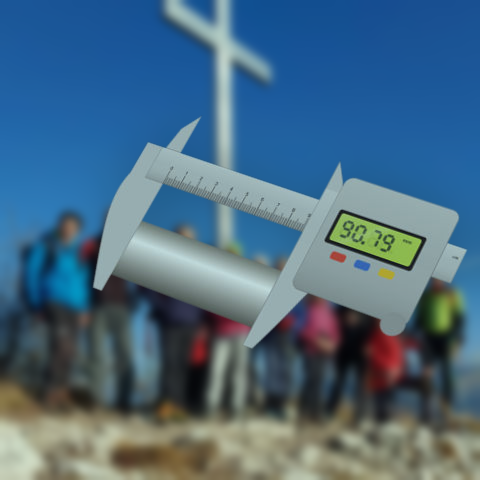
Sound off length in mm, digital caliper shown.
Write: 90.79 mm
